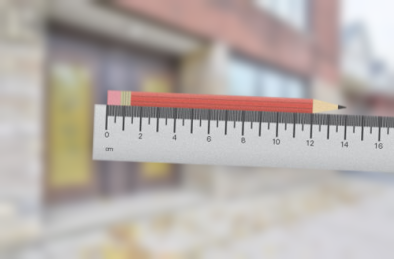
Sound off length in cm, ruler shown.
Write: 14 cm
